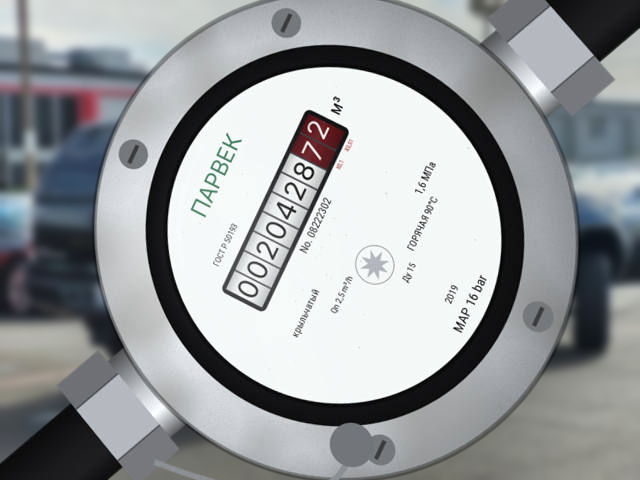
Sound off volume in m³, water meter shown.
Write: 20428.72 m³
